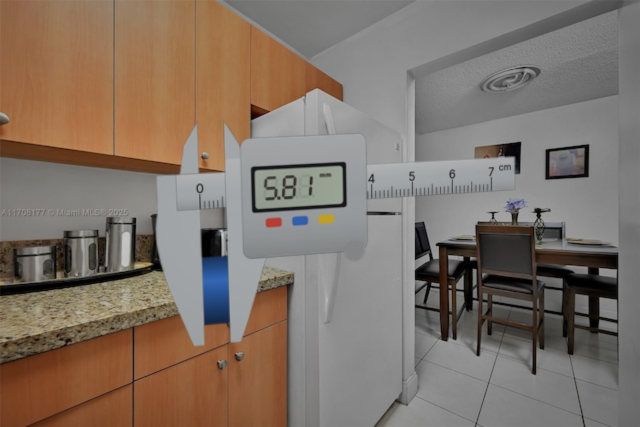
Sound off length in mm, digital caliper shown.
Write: 5.81 mm
